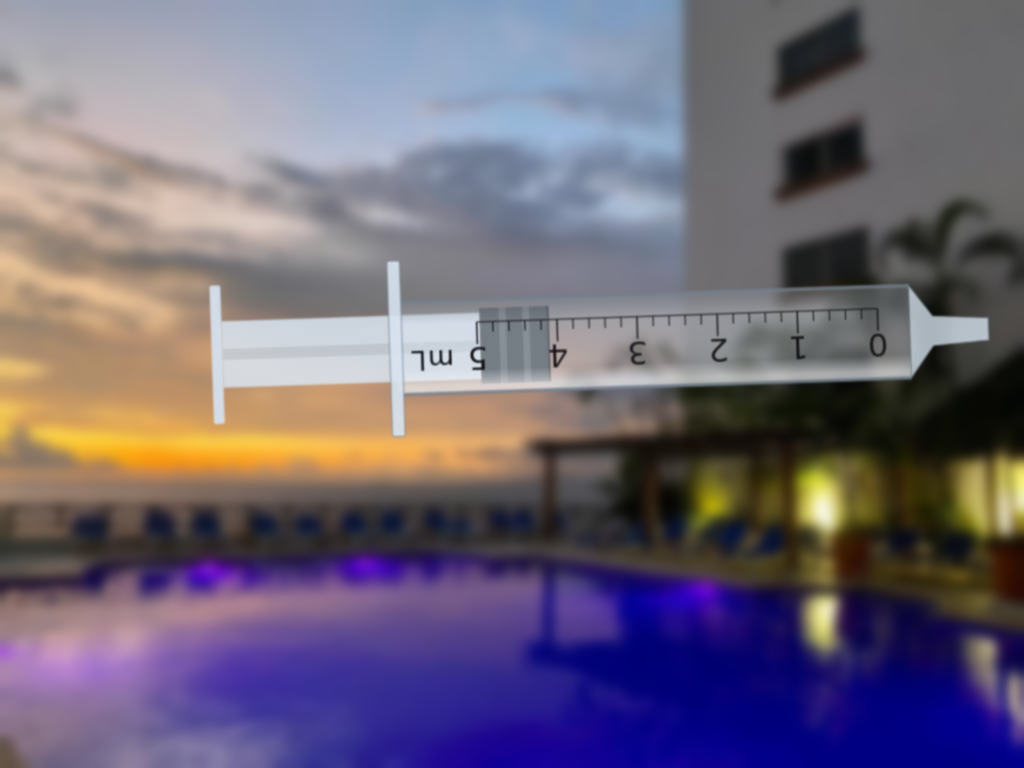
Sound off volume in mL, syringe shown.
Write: 4.1 mL
